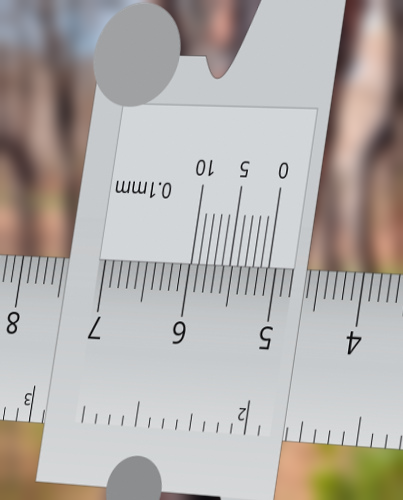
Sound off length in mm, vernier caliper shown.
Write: 50.8 mm
